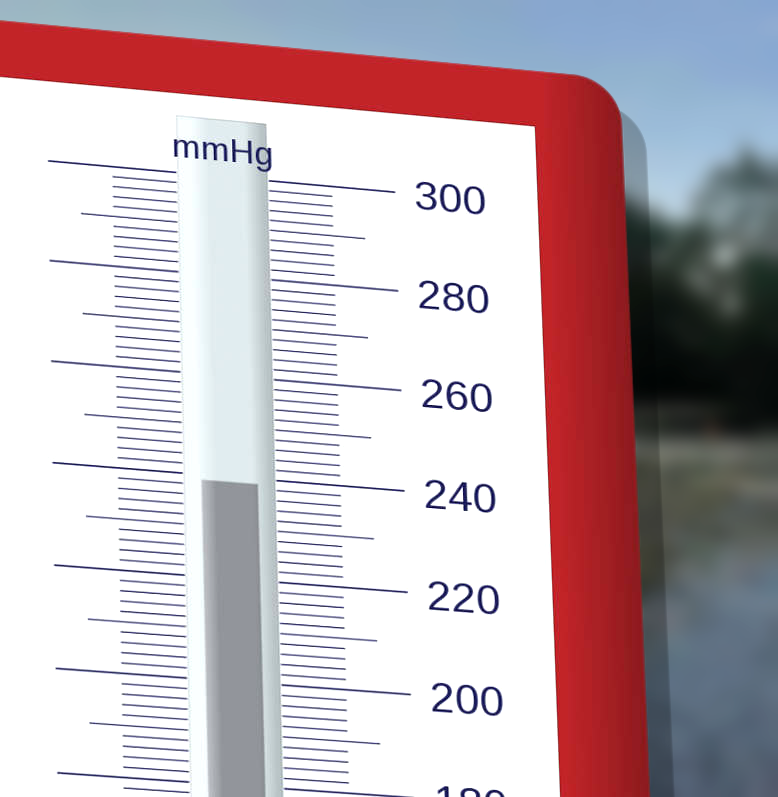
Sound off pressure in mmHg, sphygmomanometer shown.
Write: 239 mmHg
